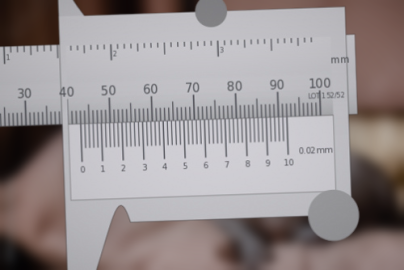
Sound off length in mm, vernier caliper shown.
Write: 43.0 mm
